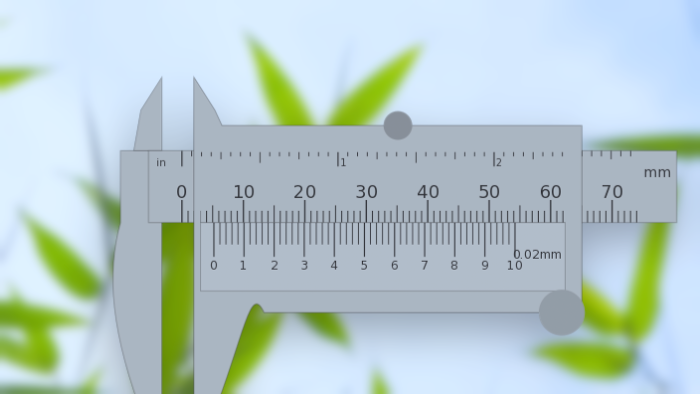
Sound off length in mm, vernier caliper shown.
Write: 5.2 mm
